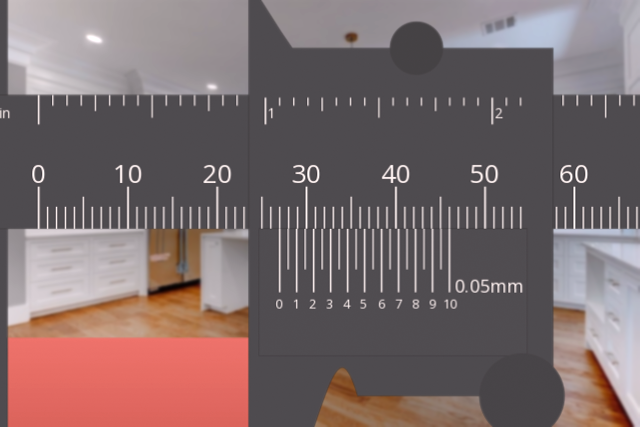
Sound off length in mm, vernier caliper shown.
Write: 27.0 mm
